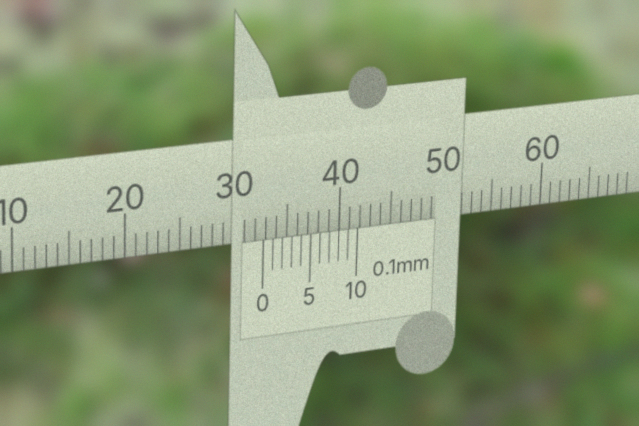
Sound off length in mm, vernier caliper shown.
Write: 32.8 mm
